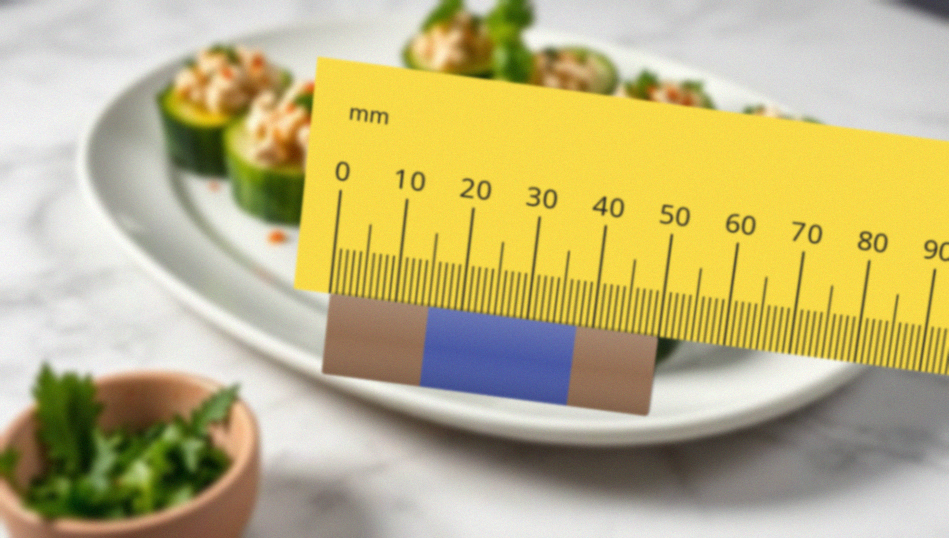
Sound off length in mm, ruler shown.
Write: 50 mm
